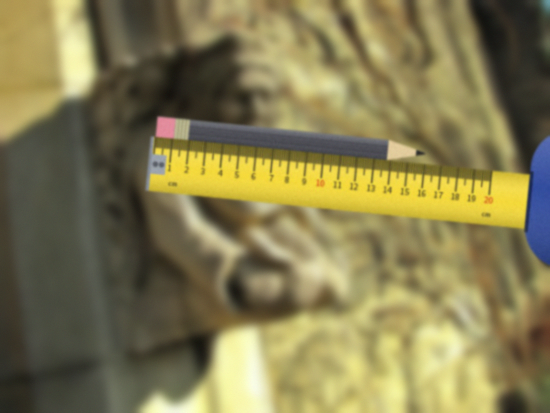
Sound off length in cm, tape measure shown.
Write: 16 cm
